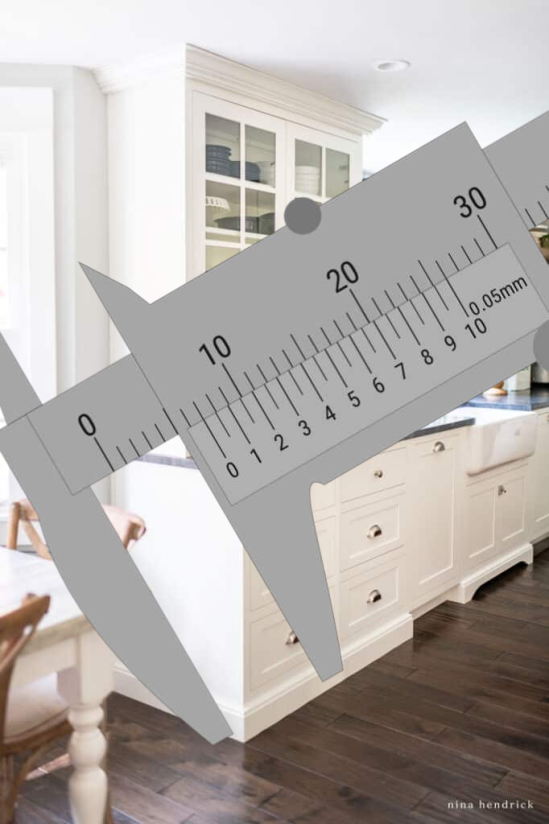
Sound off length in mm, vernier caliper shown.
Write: 7.0 mm
